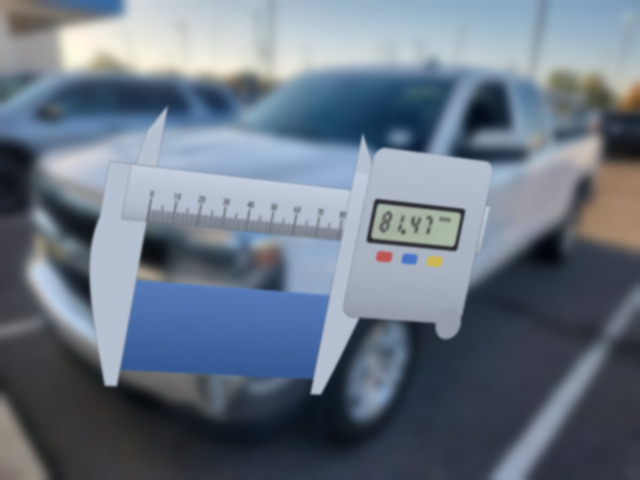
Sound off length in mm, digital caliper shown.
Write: 81.47 mm
